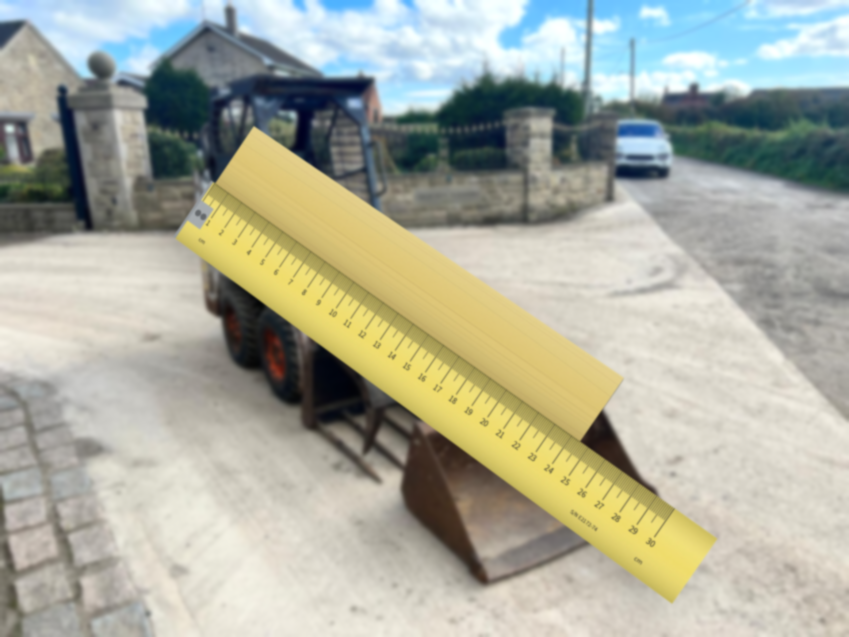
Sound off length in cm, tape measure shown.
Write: 24.5 cm
